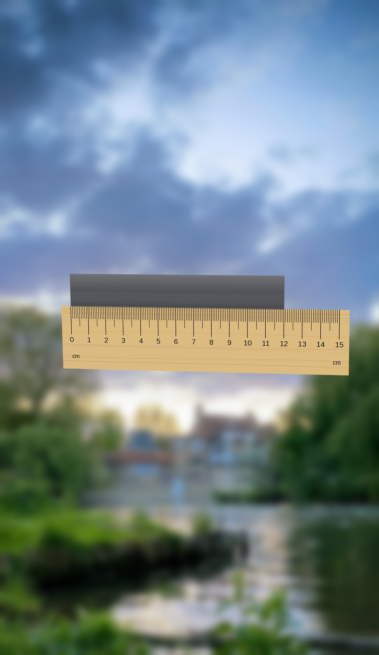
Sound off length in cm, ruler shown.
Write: 12 cm
